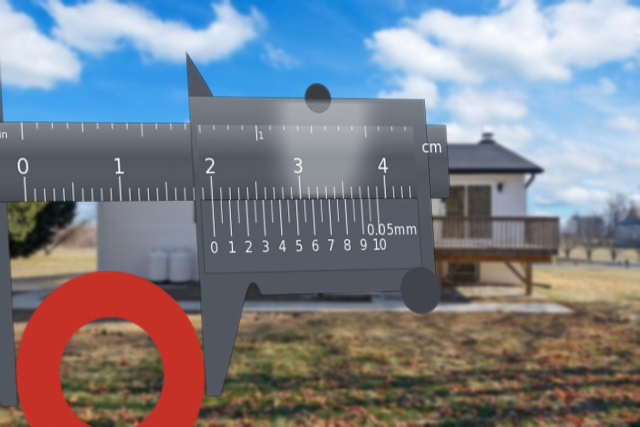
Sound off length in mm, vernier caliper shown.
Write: 20.0 mm
